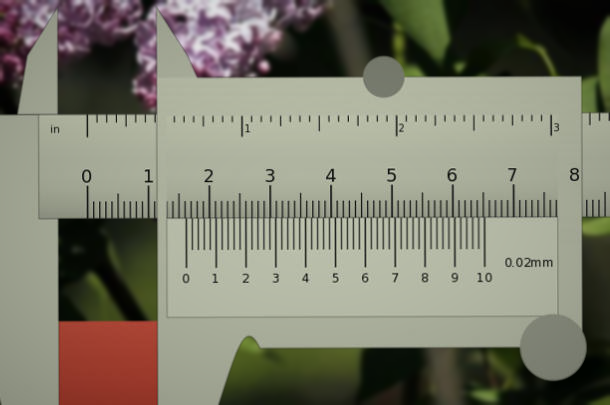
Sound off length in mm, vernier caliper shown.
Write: 16.2 mm
